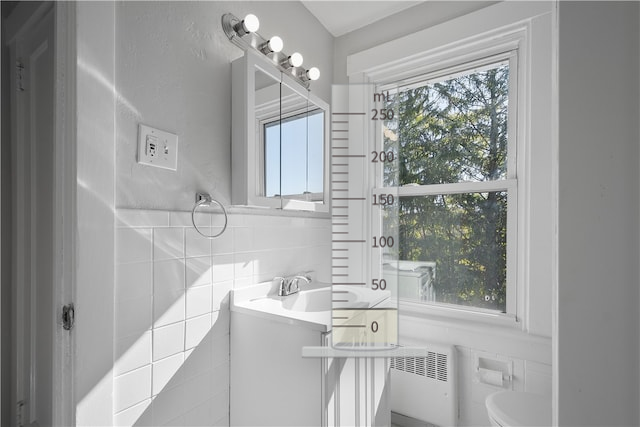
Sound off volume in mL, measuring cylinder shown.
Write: 20 mL
